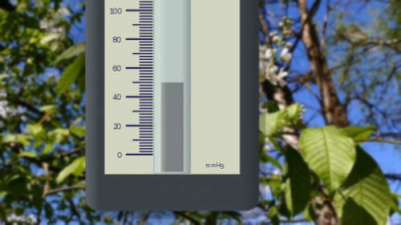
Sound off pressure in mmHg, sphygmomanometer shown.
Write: 50 mmHg
